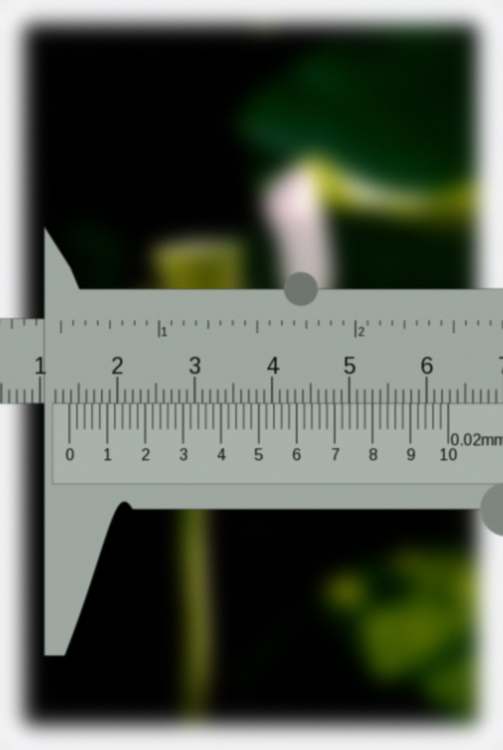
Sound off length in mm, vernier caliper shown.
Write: 13.8 mm
